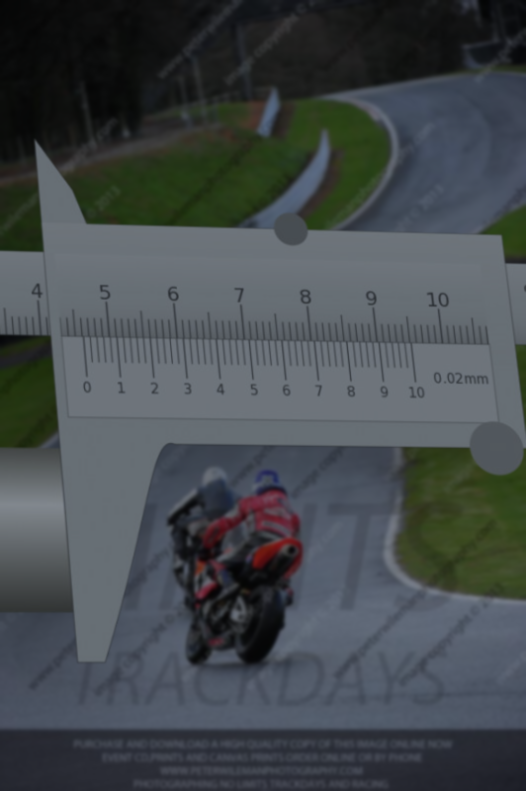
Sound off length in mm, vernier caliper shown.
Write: 46.2 mm
